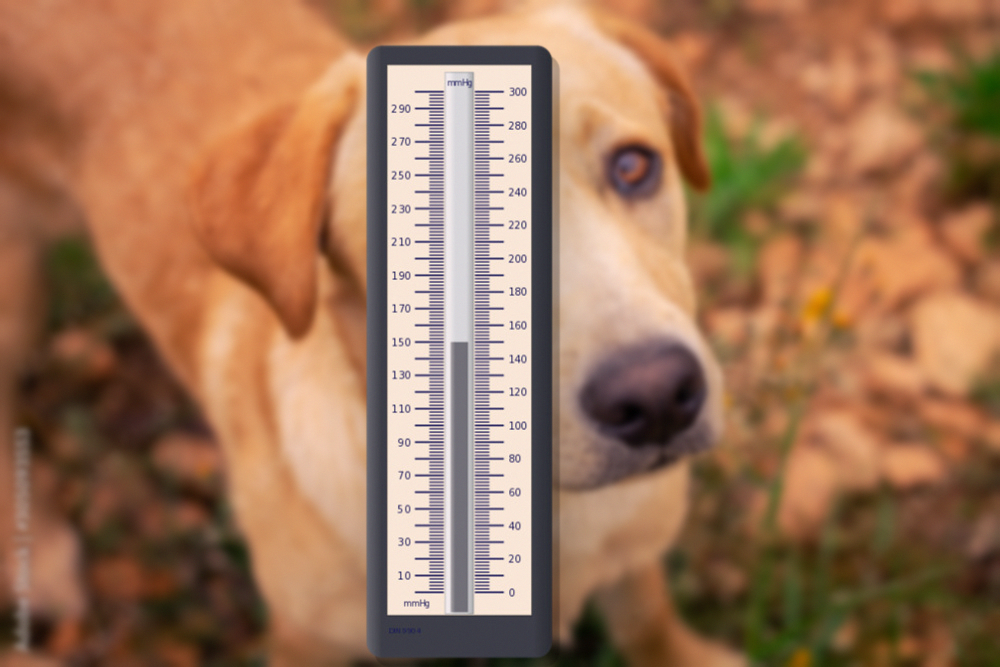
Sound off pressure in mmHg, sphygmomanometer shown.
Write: 150 mmHg
